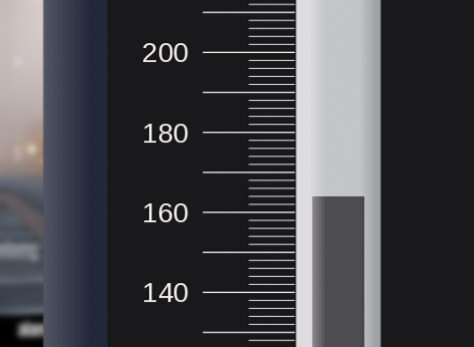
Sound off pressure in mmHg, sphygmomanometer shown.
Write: 164 mmHg
